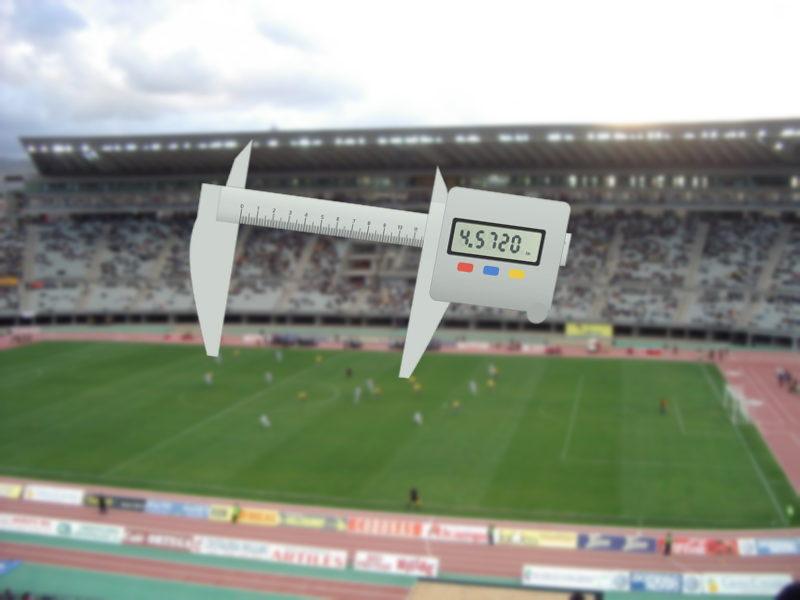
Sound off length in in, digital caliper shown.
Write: 4.5720 in
